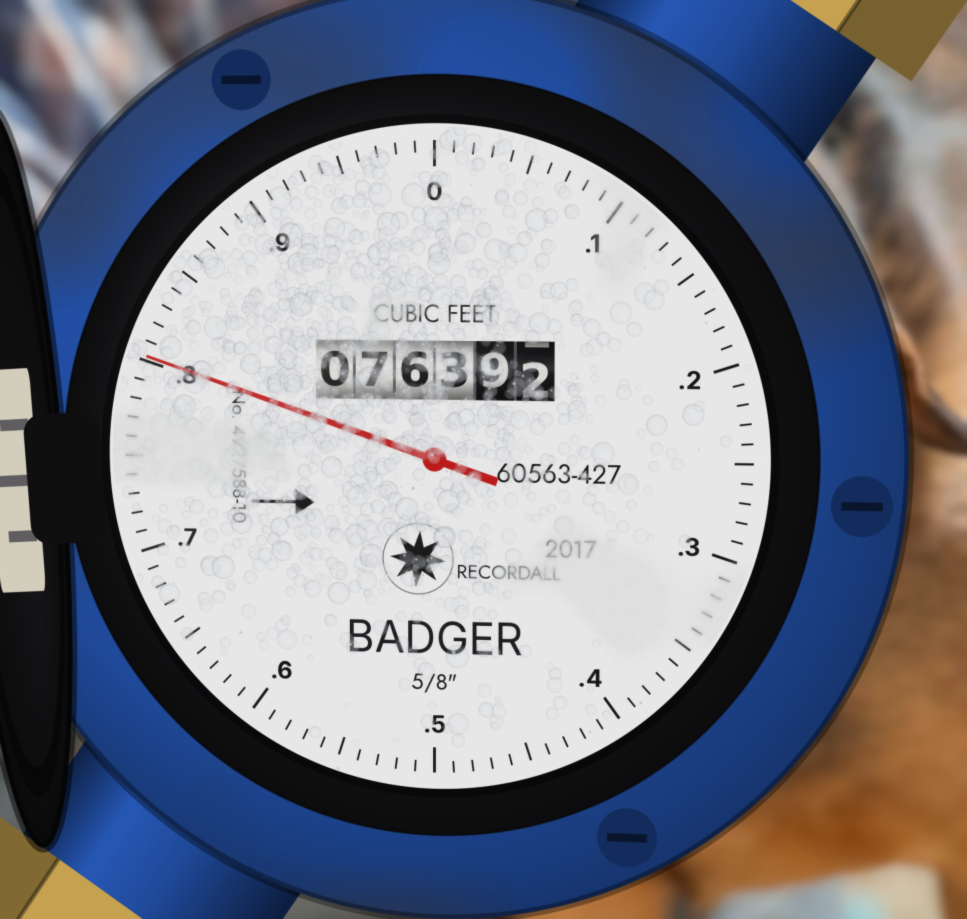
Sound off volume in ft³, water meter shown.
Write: 76391.80 ft³
